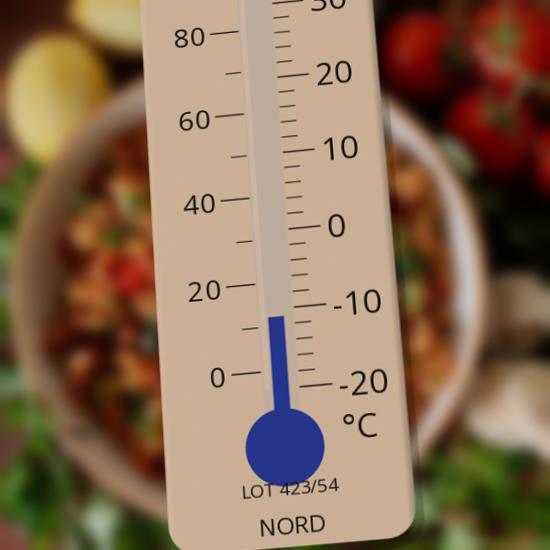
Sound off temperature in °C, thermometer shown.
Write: -11 °C
